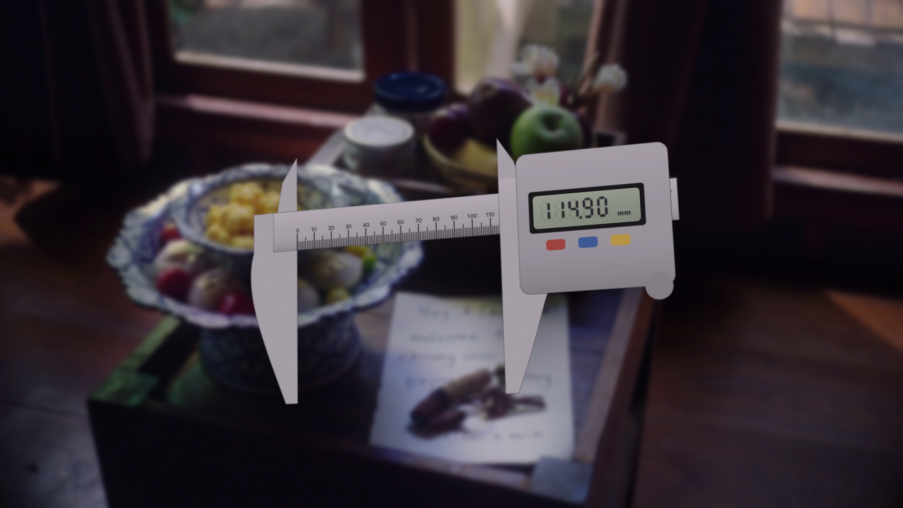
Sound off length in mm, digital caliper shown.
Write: 114.90 mm
